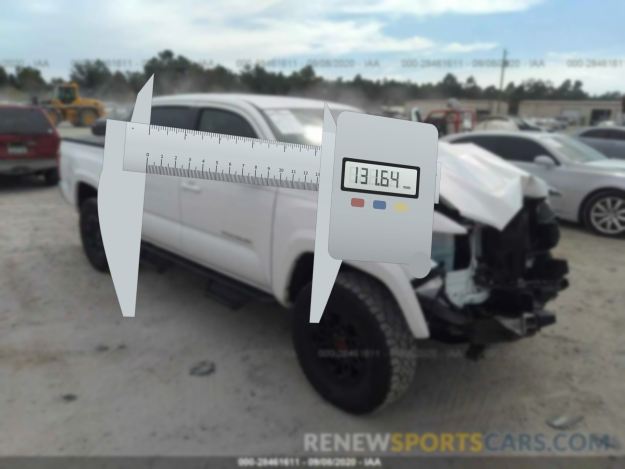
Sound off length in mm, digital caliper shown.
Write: 131.64 mm
